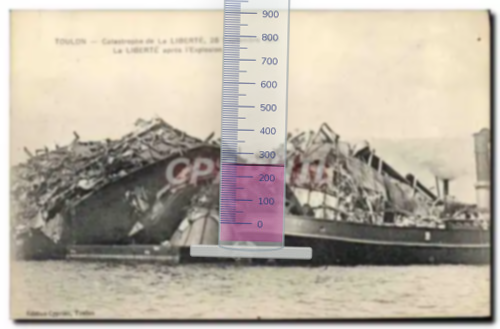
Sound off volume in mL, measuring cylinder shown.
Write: 250 mL
